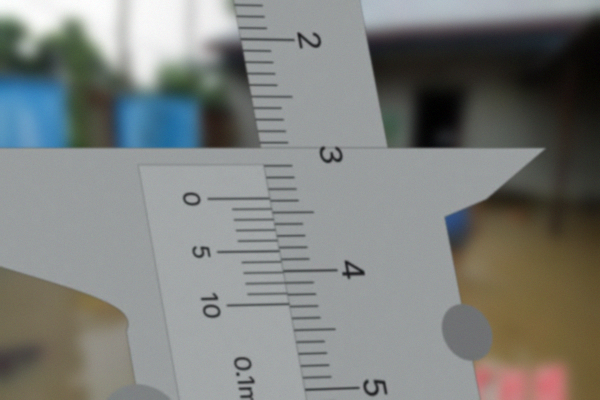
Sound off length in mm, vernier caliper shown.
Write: 33.8 mm
